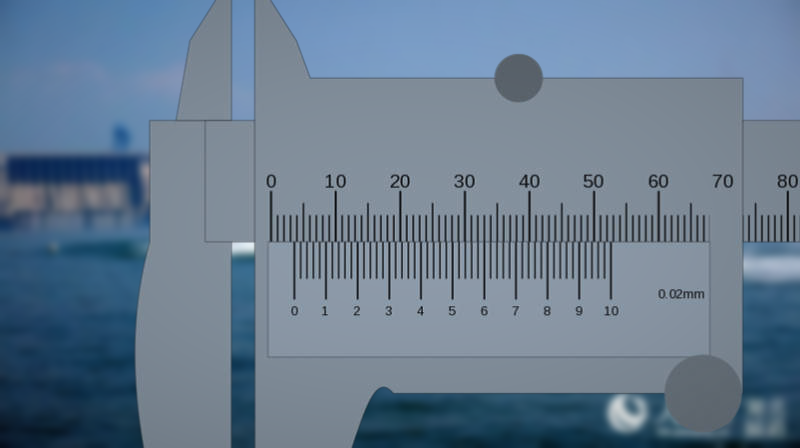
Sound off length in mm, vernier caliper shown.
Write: 3.6 mm
